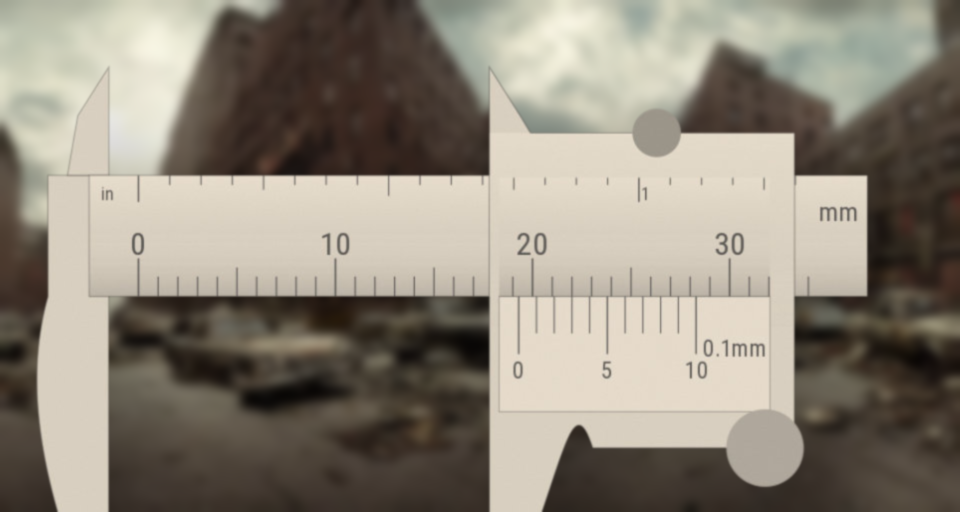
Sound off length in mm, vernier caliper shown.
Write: 19.3 mm
